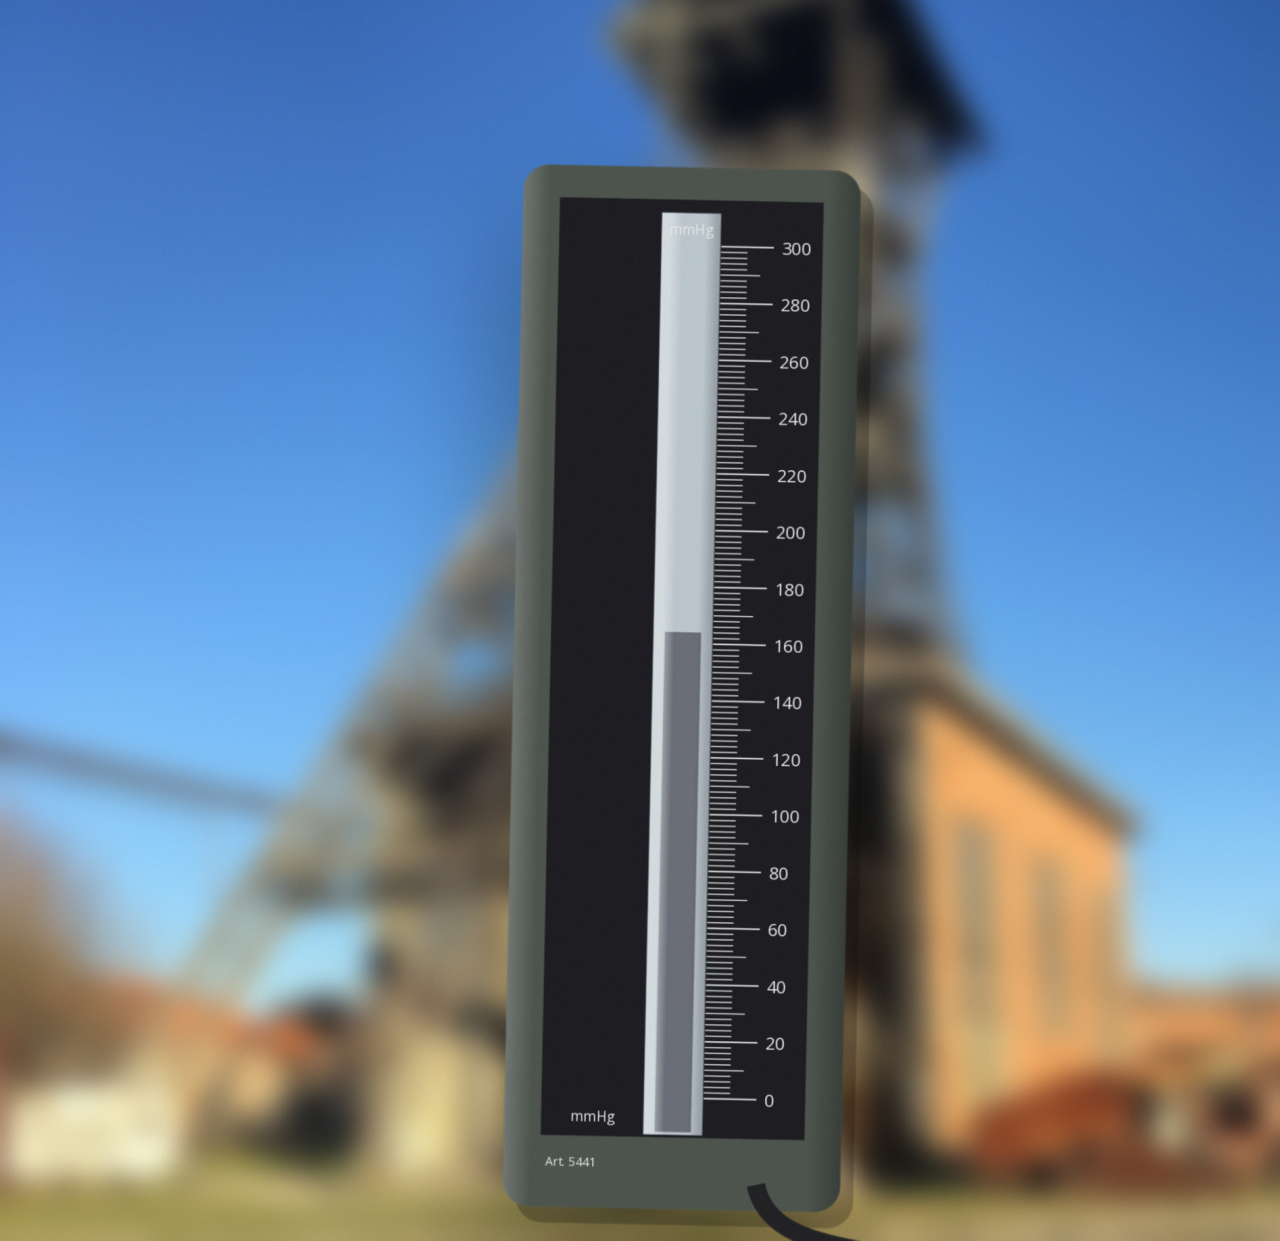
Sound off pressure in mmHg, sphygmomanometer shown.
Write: 164 mmHg
